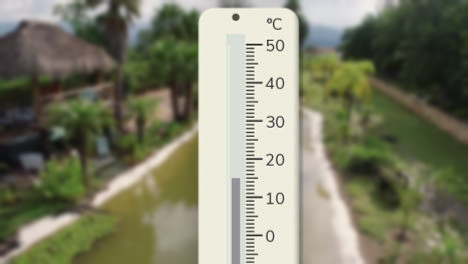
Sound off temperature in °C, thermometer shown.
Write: 15 °C
